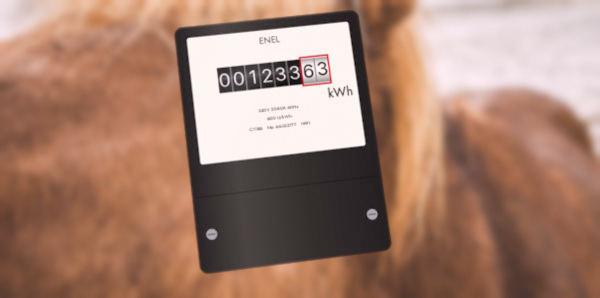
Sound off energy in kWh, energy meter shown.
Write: 1233.63 kWh
